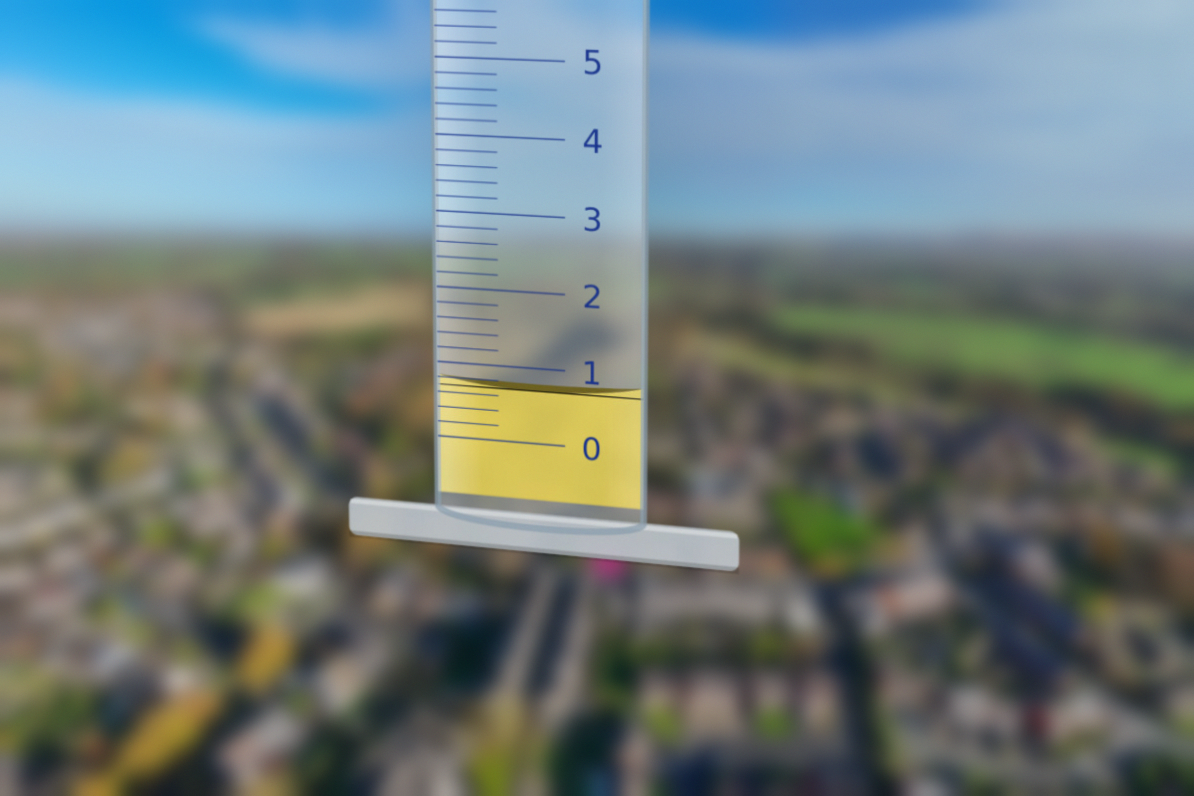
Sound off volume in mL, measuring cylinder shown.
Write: 0.7 mL
